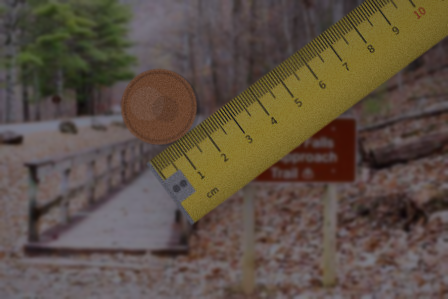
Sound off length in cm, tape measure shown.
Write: 2.5 cm
